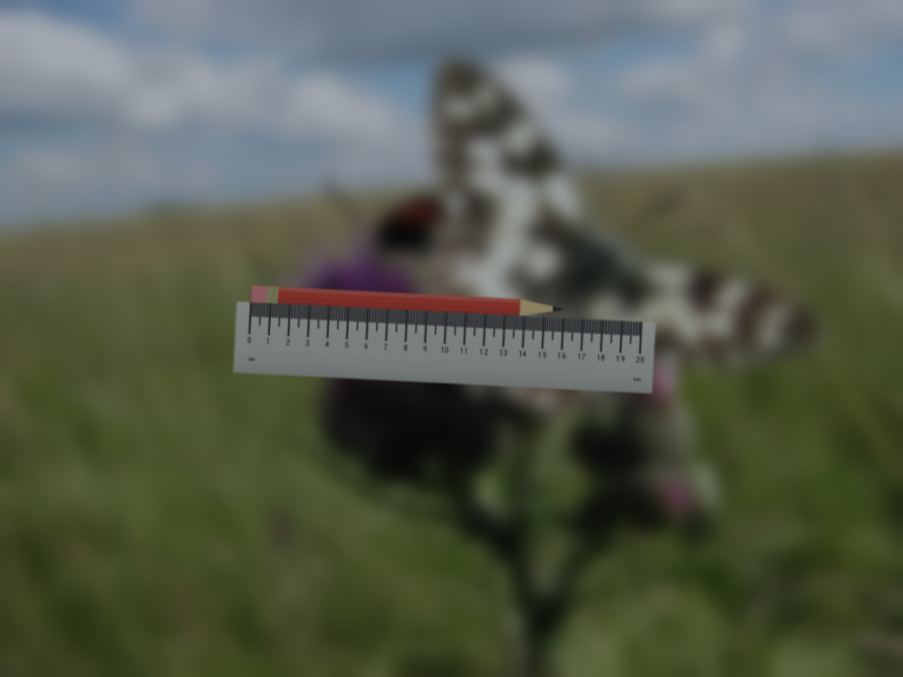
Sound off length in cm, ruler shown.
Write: 16 cm
